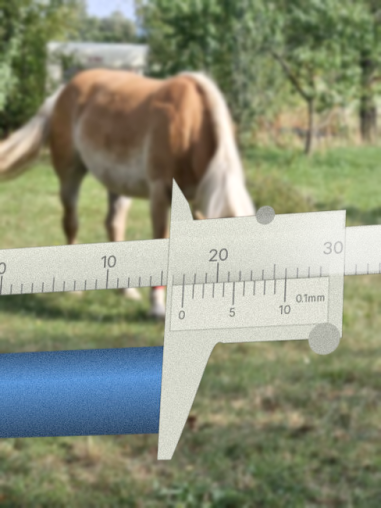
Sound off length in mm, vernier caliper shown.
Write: 17.0 mm
